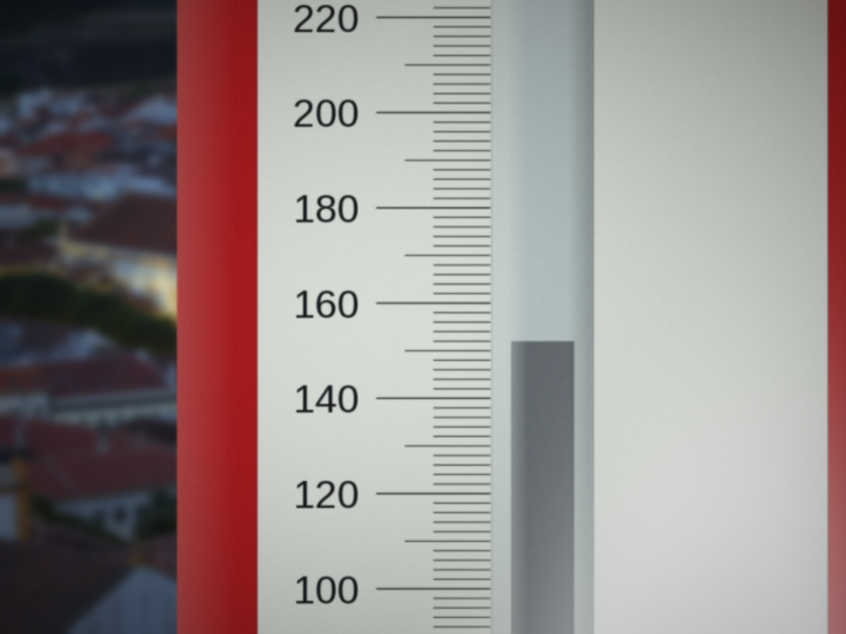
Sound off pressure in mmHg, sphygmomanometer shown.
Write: 152 mmHg
